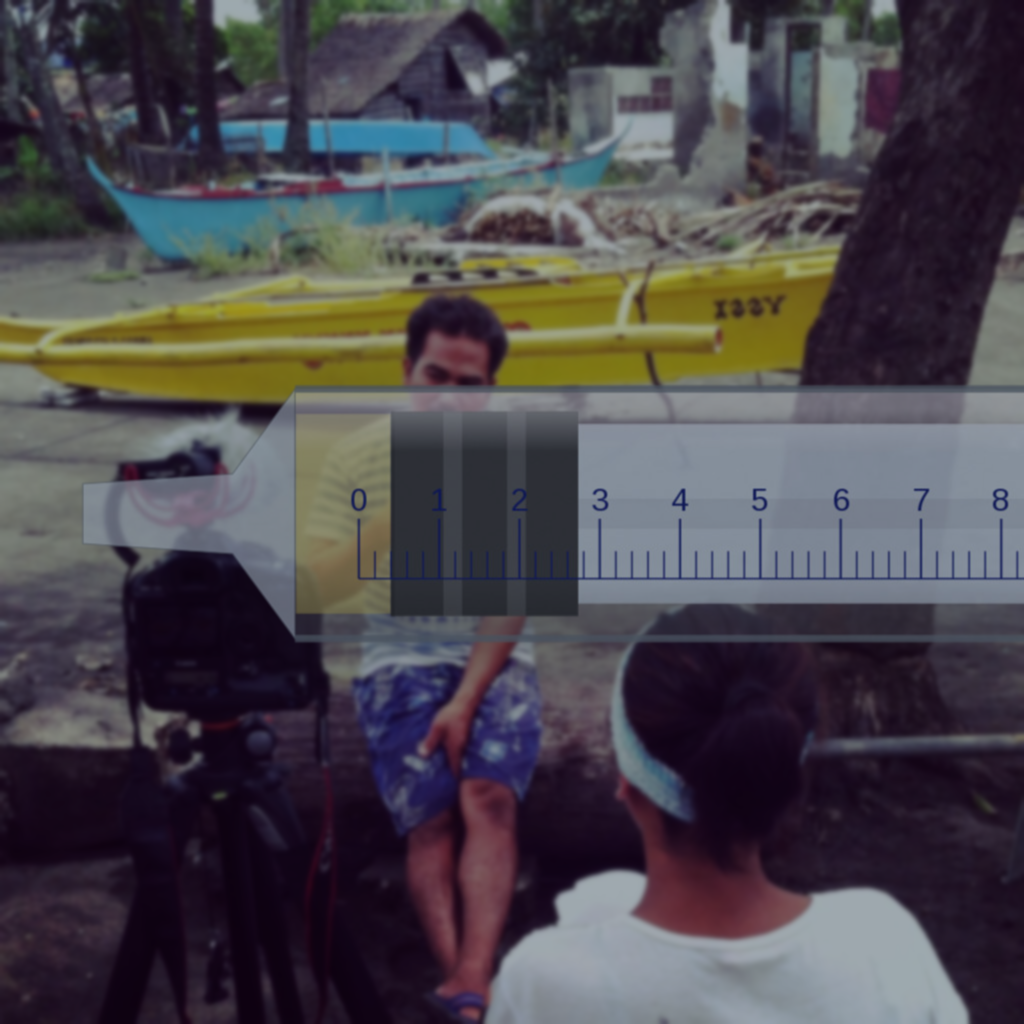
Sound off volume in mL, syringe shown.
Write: 0.4 mL
